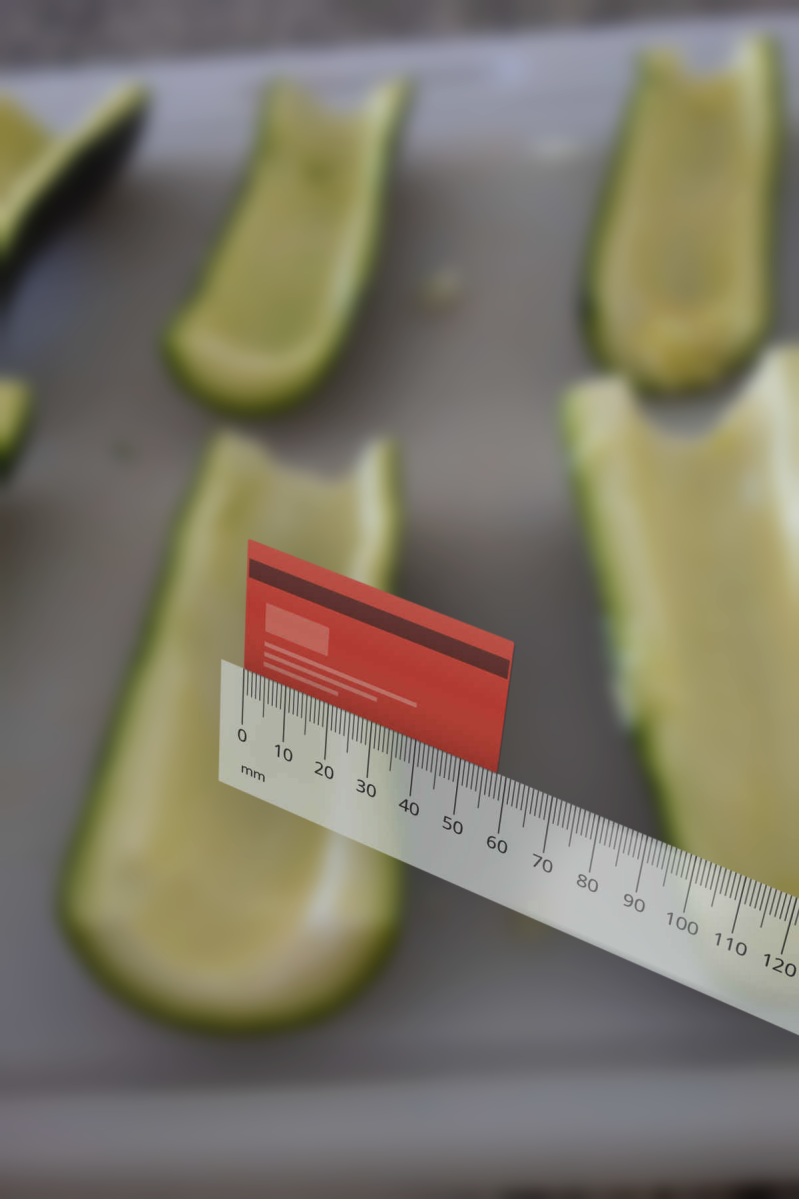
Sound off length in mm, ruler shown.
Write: 58 mm
